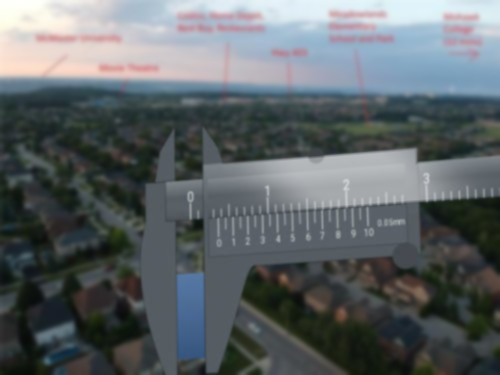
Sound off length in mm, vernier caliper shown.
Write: 3.6 mm
